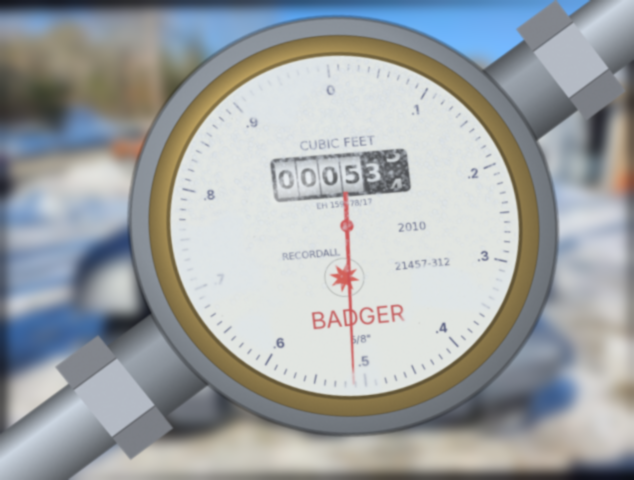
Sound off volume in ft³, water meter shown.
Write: 533.51 ft³
